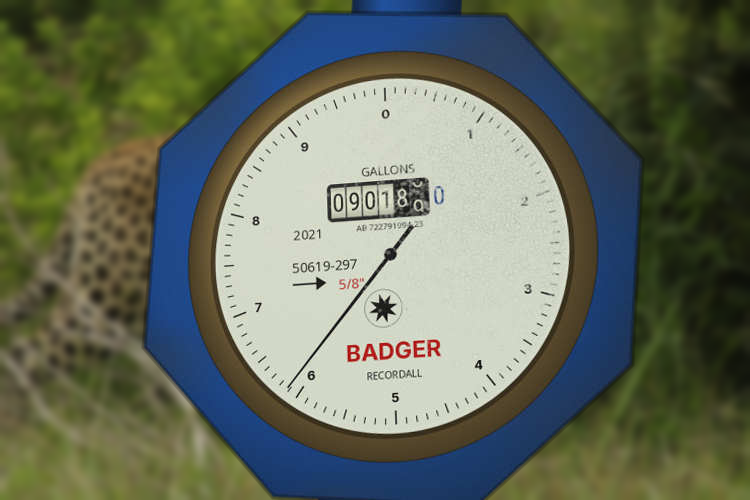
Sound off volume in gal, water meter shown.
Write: 901886.1 gal
